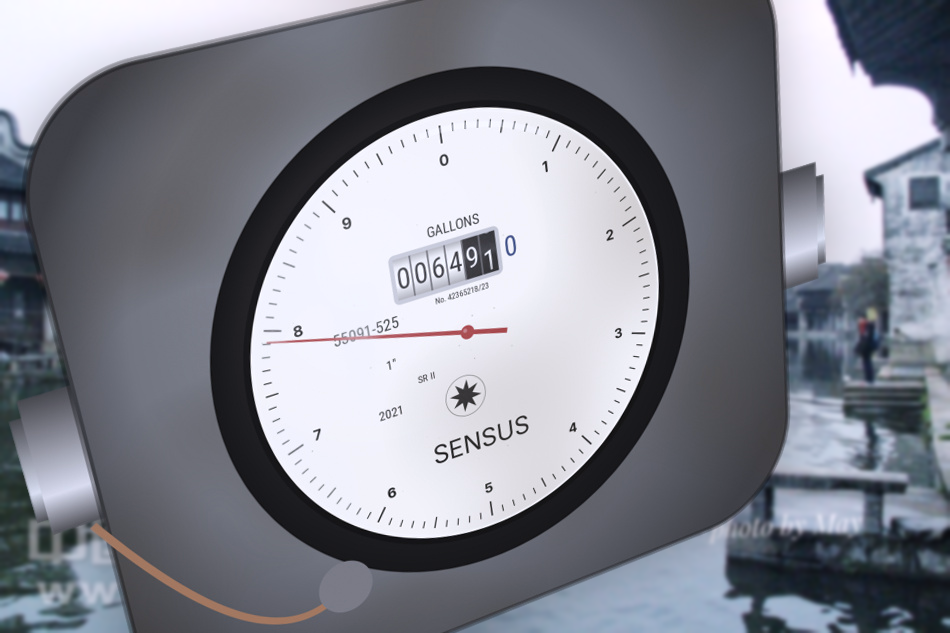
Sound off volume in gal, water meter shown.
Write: 64907.9 gal
